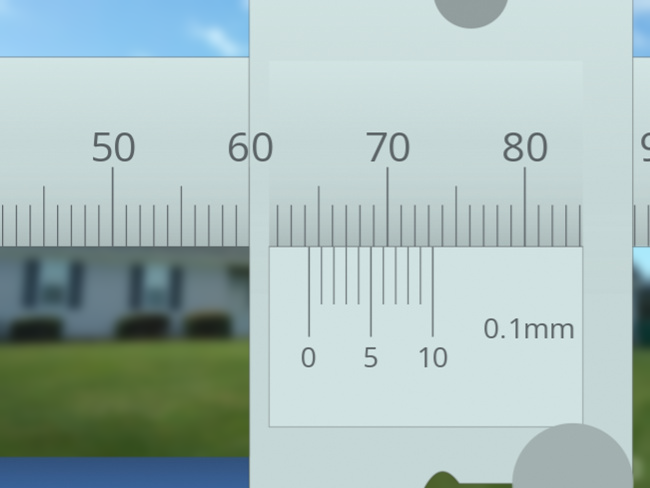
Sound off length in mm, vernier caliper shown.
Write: 64.3 mm
